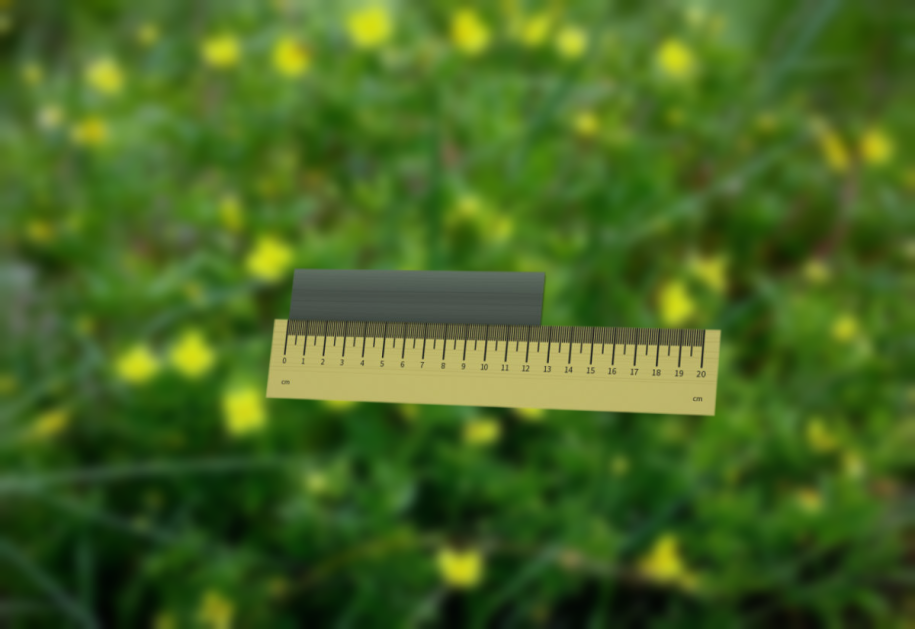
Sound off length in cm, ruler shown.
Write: 12.5 cm
